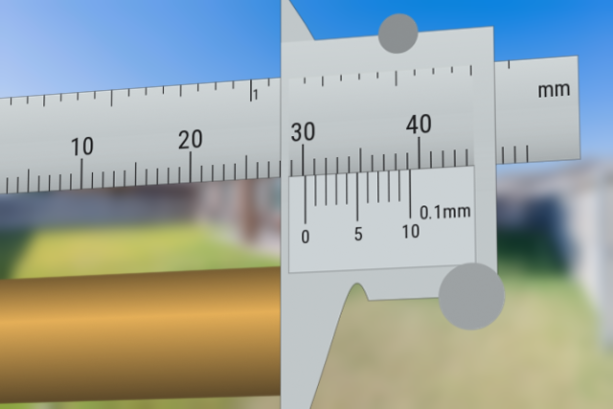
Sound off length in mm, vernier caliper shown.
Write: 30.2 mm
